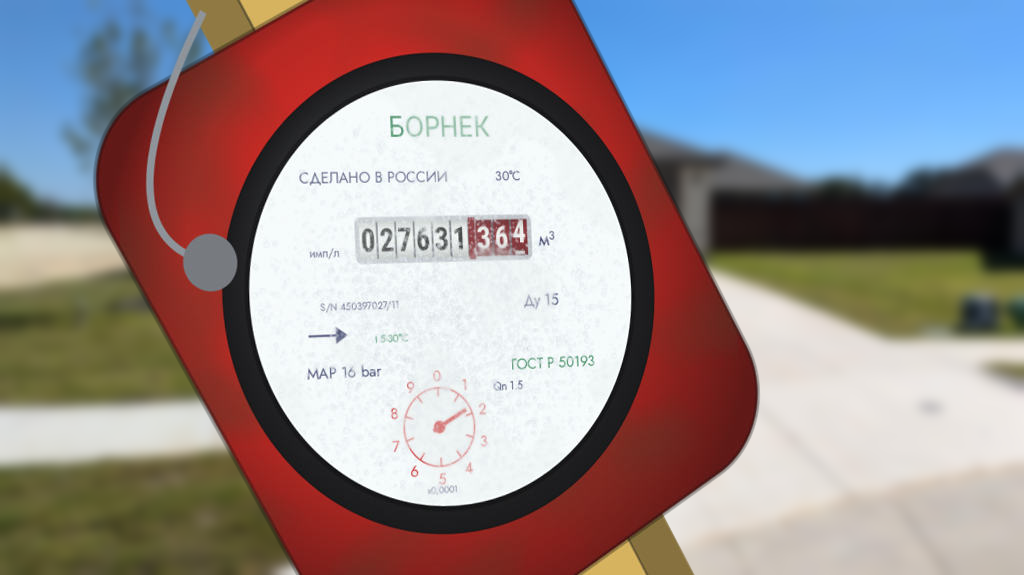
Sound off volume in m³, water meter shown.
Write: 27631.3641 m³
